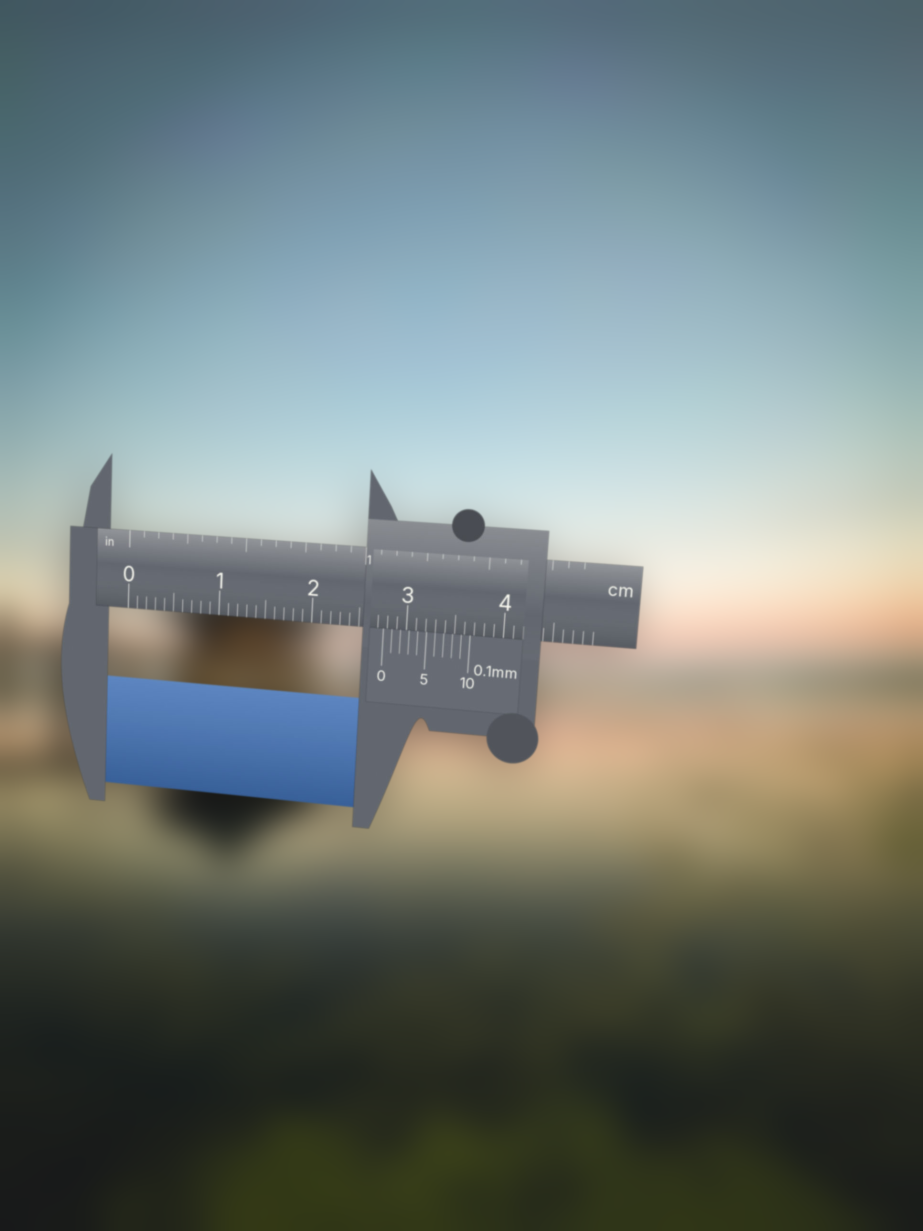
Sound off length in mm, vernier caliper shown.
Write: 27.6 mm
